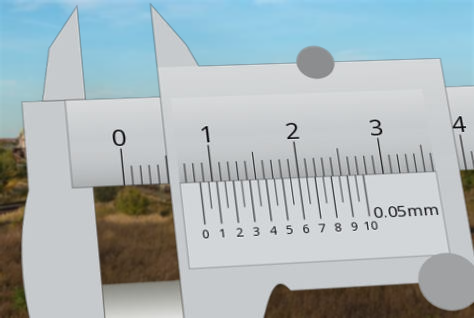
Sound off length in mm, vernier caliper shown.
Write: 8.6 mm
